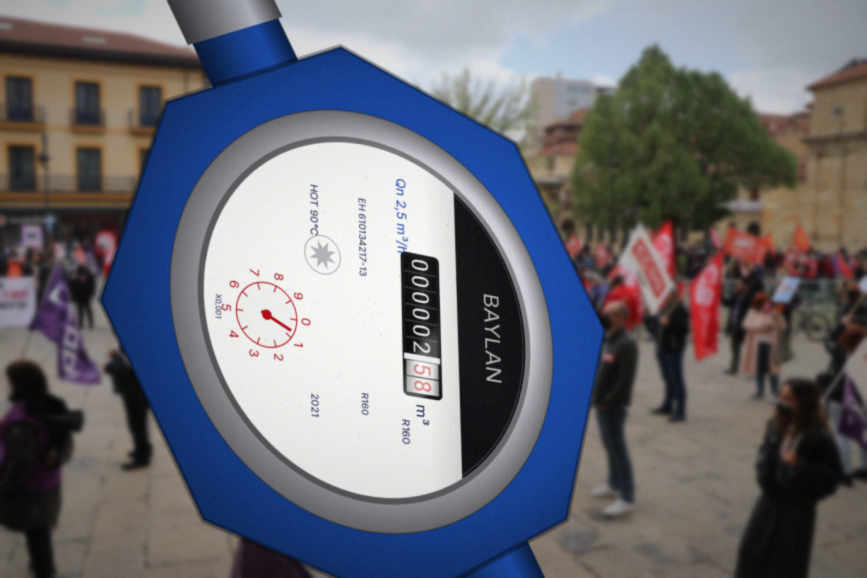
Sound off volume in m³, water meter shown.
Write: 2.580 m³
